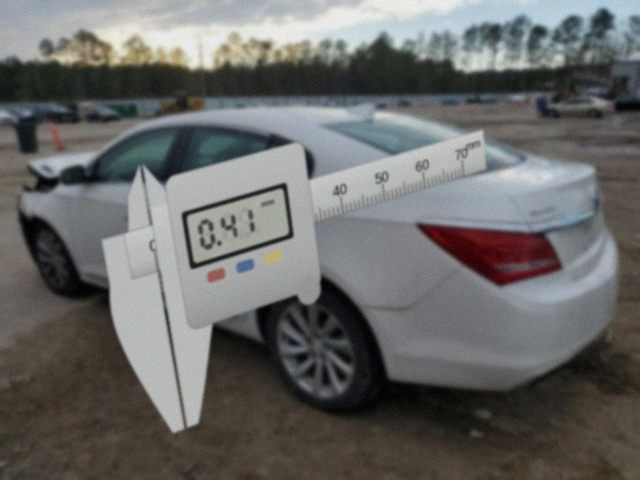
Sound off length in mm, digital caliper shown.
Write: 0.41 mm
